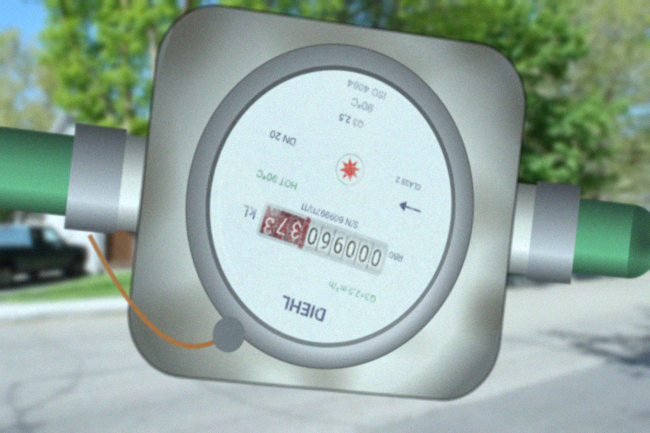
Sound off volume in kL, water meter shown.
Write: 960.373 kL
